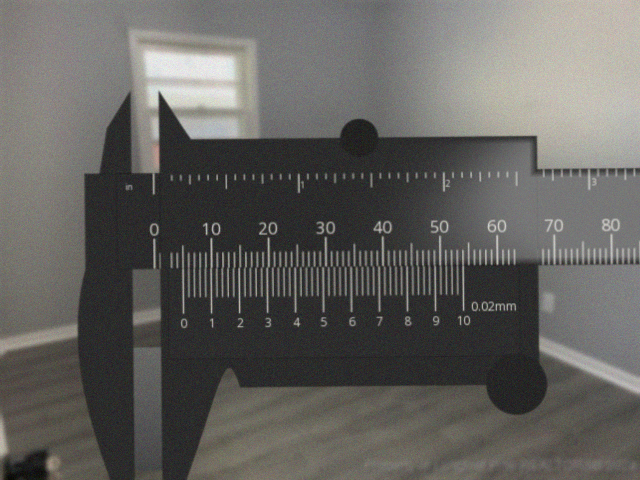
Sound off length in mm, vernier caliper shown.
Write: 5.0 mm
